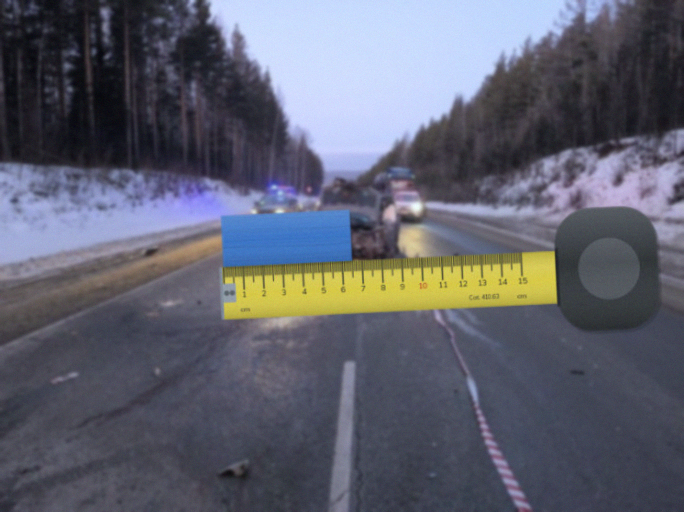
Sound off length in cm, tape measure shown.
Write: 6.5 cm
